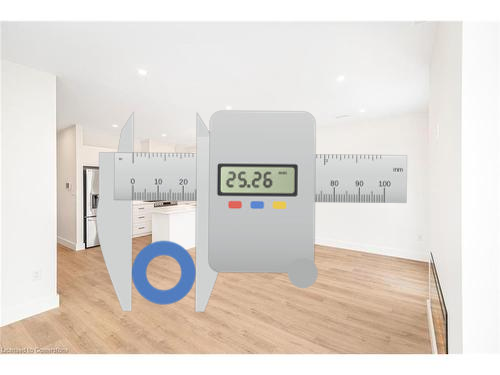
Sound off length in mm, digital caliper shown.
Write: 25.26 mm
